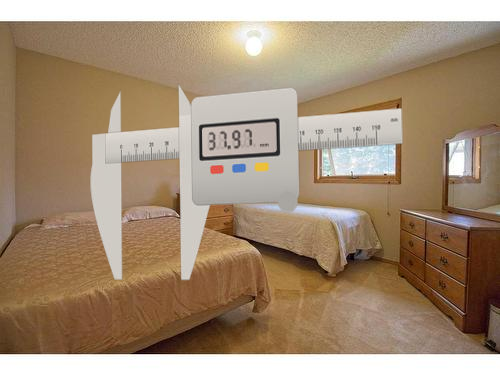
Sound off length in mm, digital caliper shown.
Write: 37.97 mm
